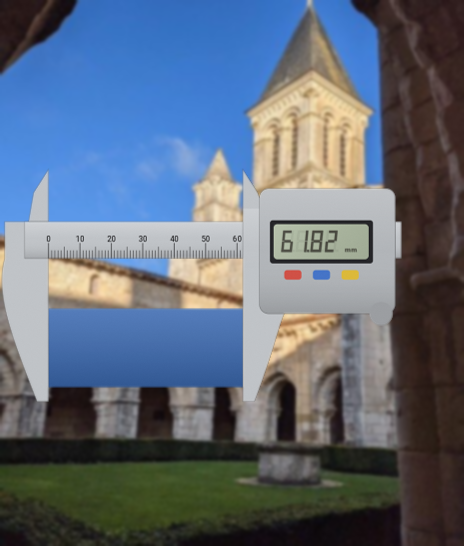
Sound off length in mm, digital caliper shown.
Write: 61.82 mm
